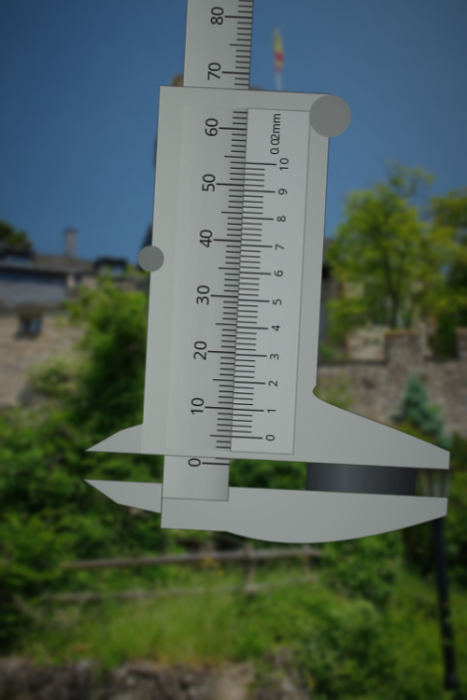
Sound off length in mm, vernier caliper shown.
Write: 5.0 mm
